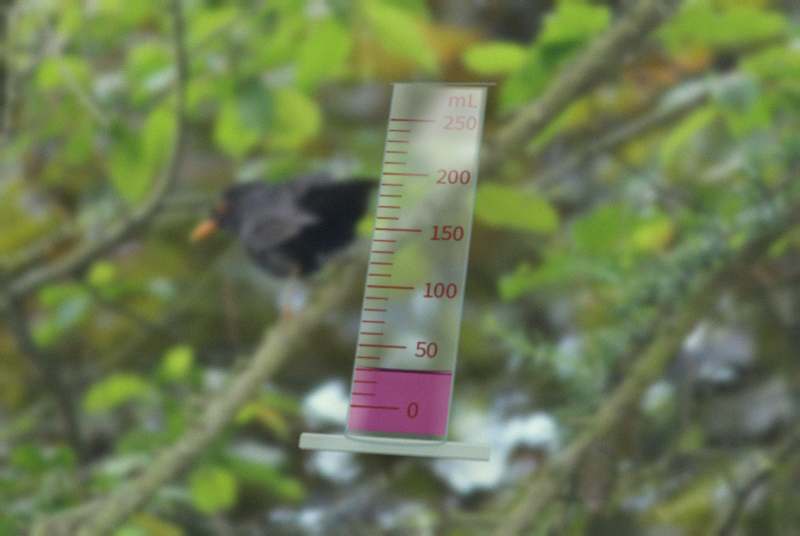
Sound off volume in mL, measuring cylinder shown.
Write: 30 mL
